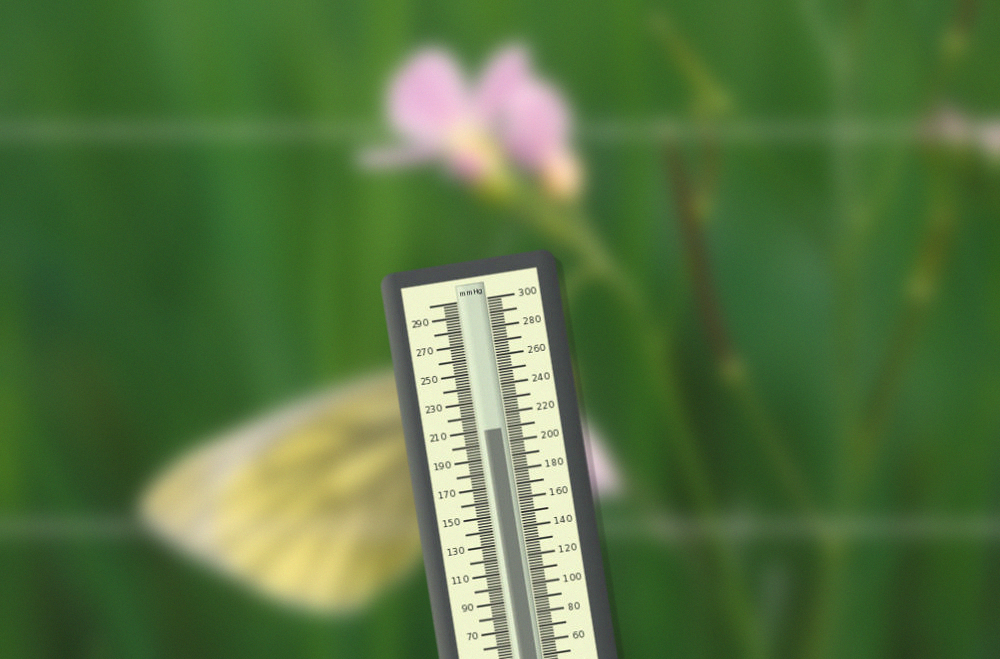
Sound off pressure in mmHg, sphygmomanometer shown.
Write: 210 mmHg
